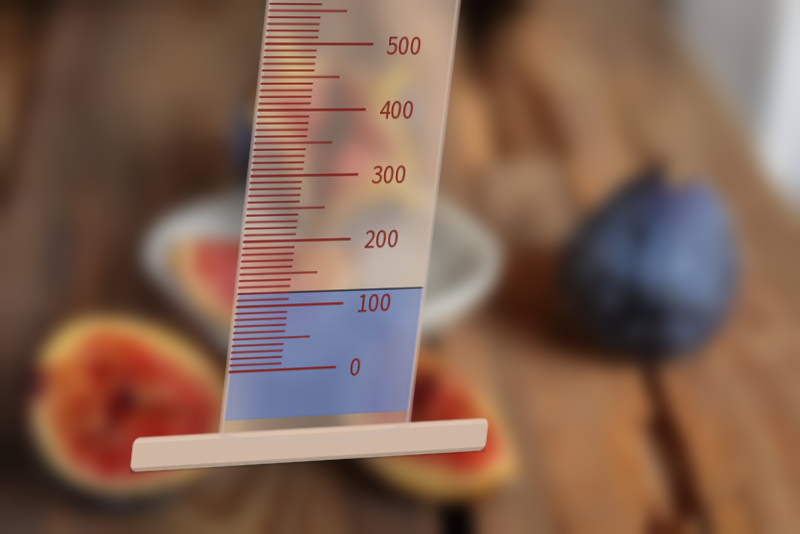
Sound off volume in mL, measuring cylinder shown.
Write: 120 mL
